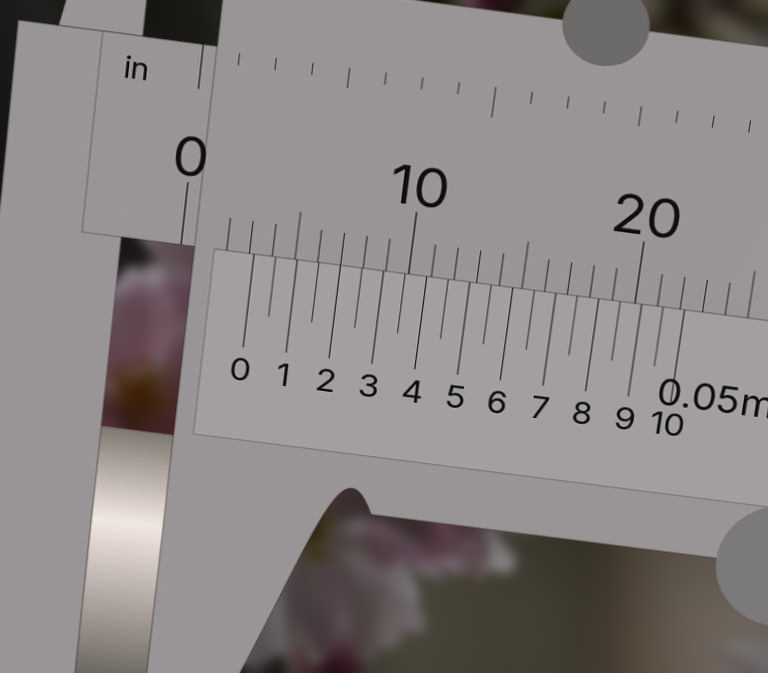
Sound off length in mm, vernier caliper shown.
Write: 3.20 mm
